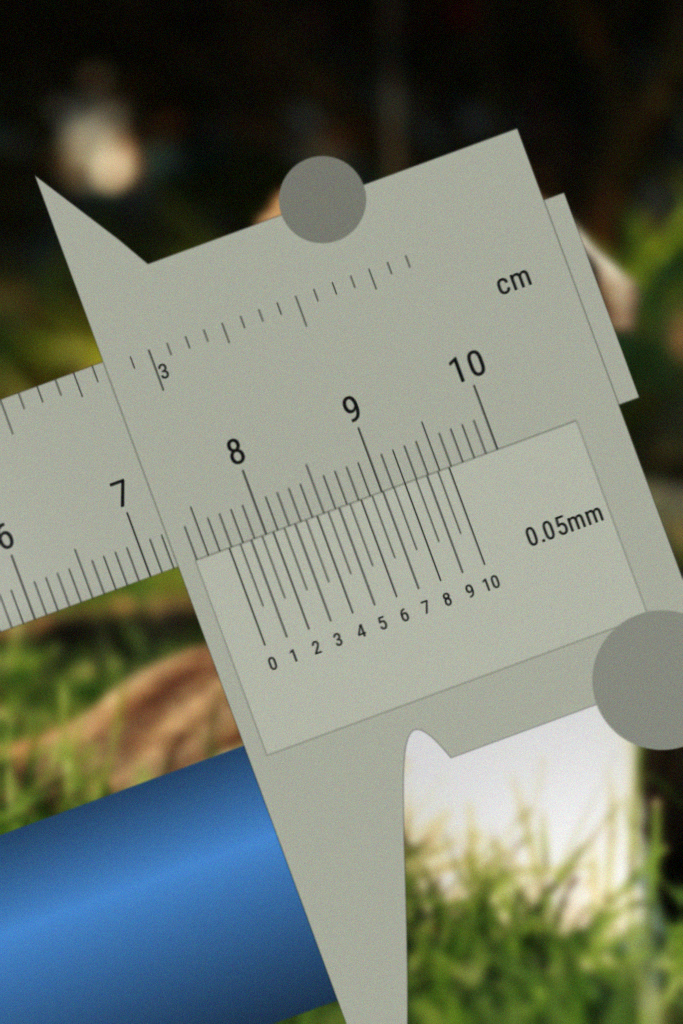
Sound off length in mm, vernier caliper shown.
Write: 76.8 mm
